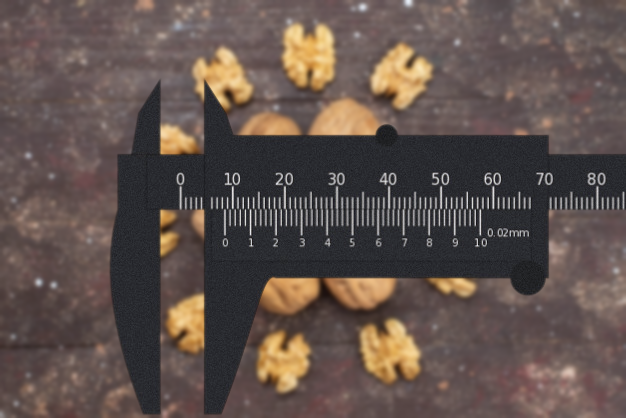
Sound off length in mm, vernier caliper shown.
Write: 8.5 mm
